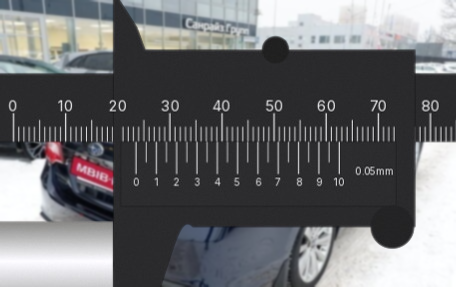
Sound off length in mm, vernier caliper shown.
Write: 23.5 mm
